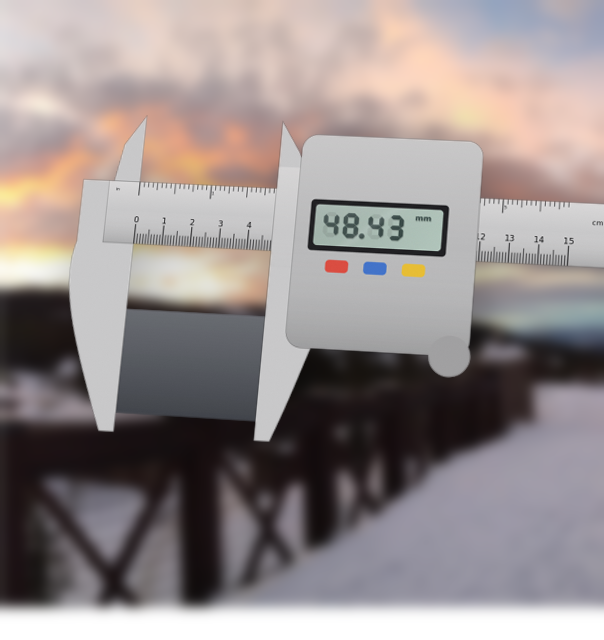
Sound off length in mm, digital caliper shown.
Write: 48.43 mm
